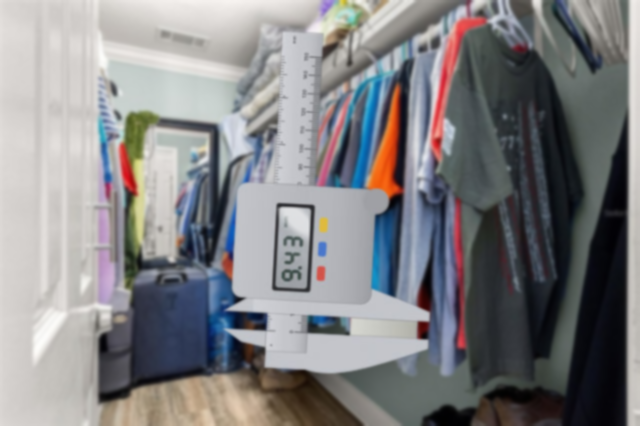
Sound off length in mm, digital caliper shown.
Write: 9.43 mm
